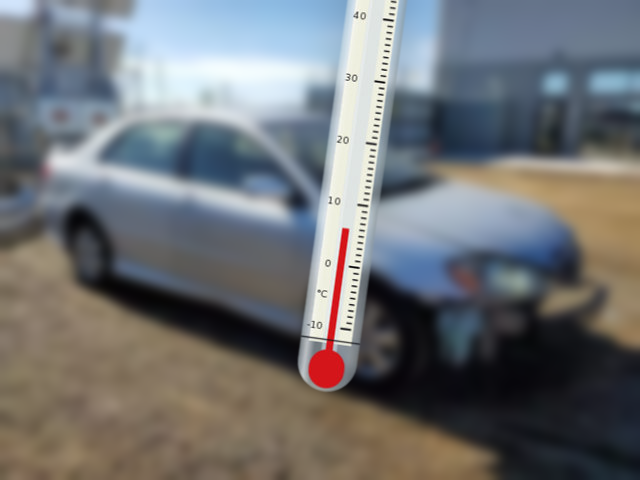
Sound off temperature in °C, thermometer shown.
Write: 6 °C
